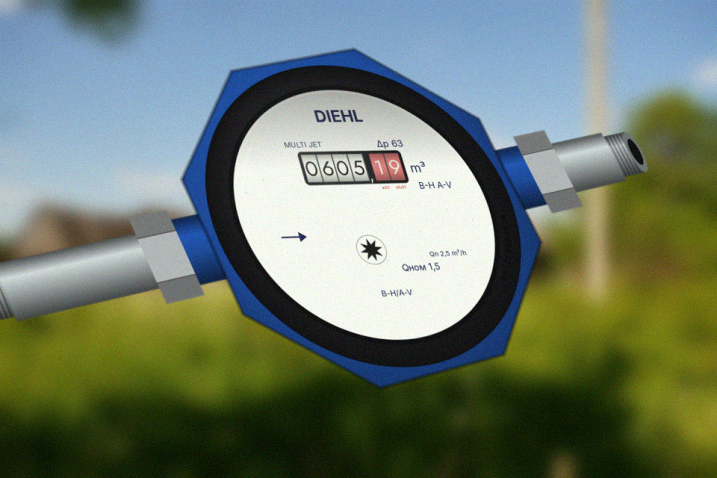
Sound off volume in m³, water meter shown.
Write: 605.19 m³
